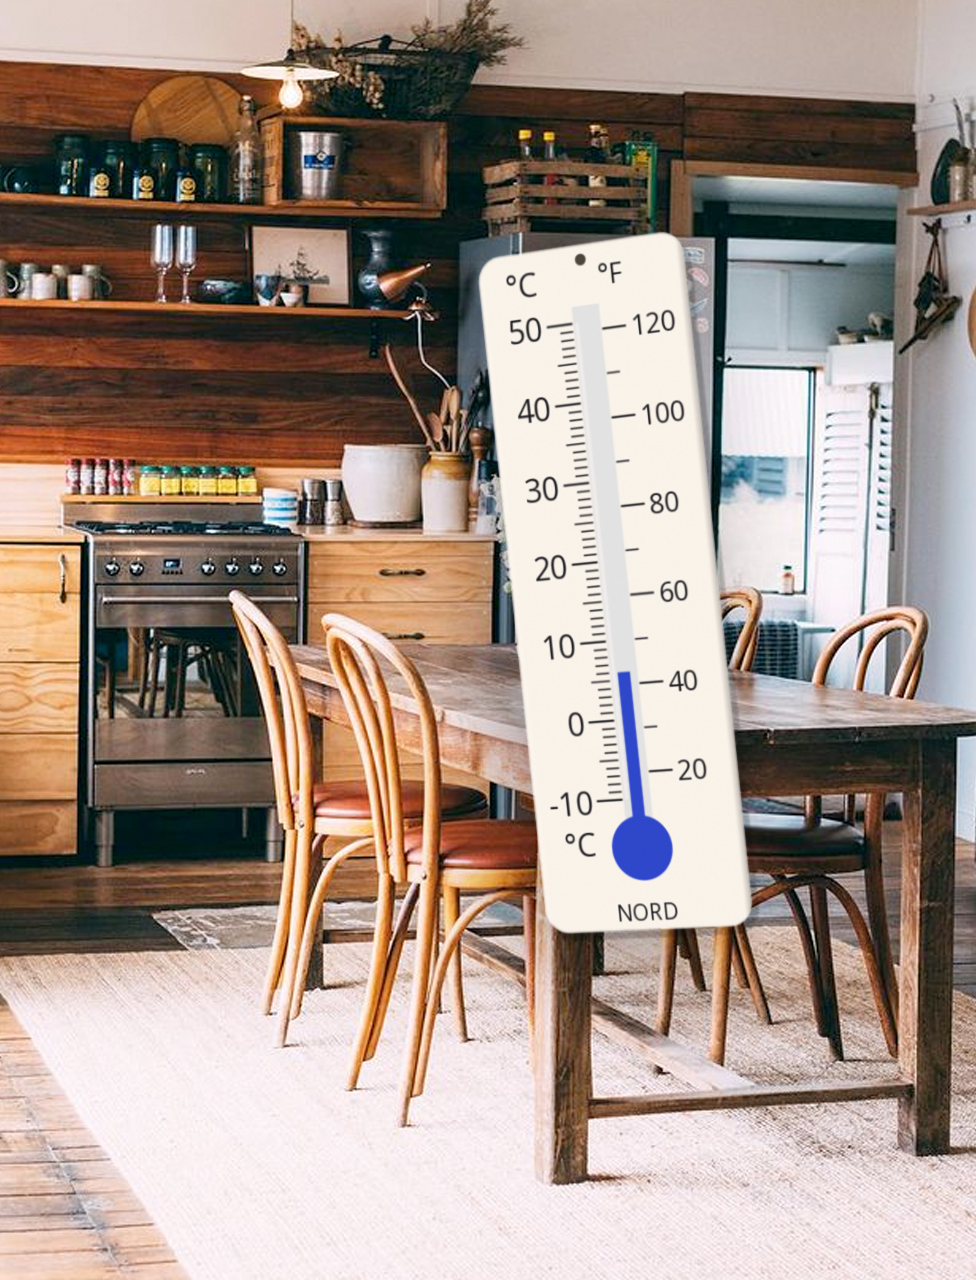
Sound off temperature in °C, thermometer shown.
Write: 6 °C
